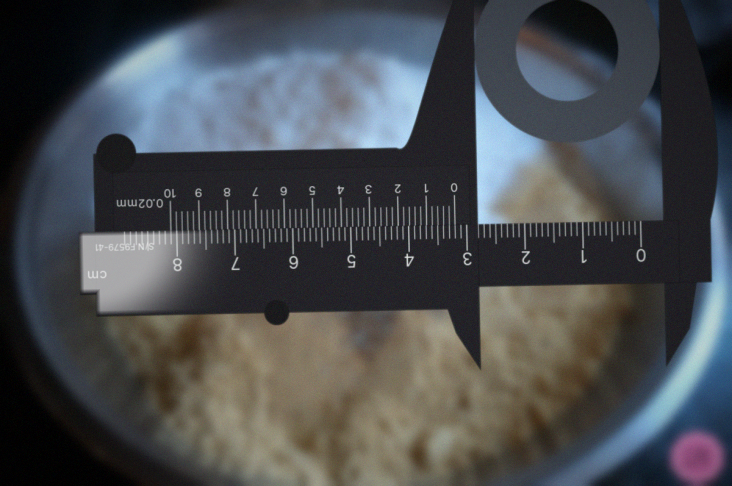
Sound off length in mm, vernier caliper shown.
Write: 32.0 mm
